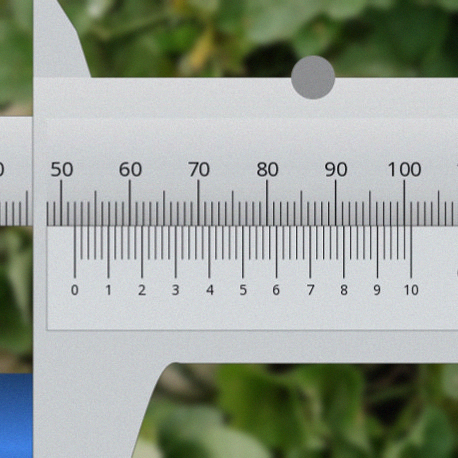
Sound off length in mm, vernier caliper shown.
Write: 52.0 mm
